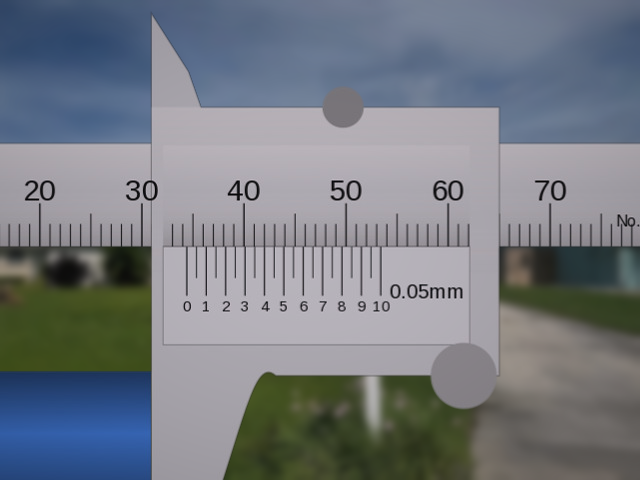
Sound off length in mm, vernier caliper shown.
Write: 34.4 mm
